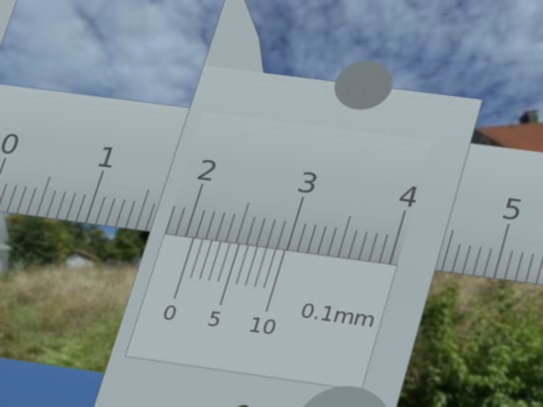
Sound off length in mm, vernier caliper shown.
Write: 20.8 mm
